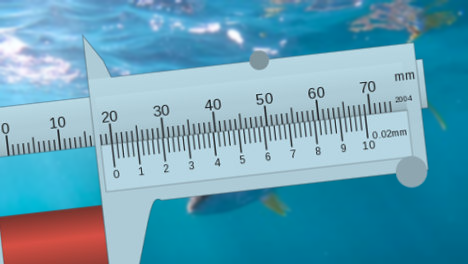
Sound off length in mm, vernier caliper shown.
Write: 20.0 mm
